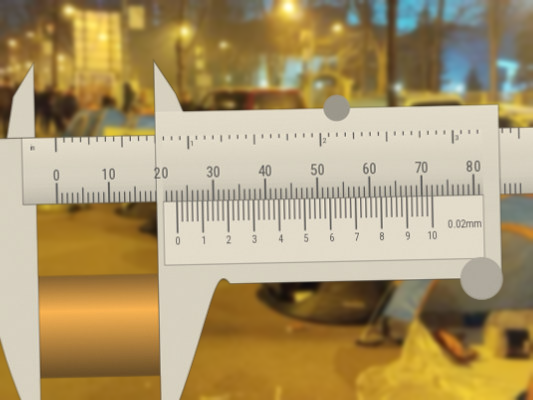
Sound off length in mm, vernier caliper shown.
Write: 23.0 mm
